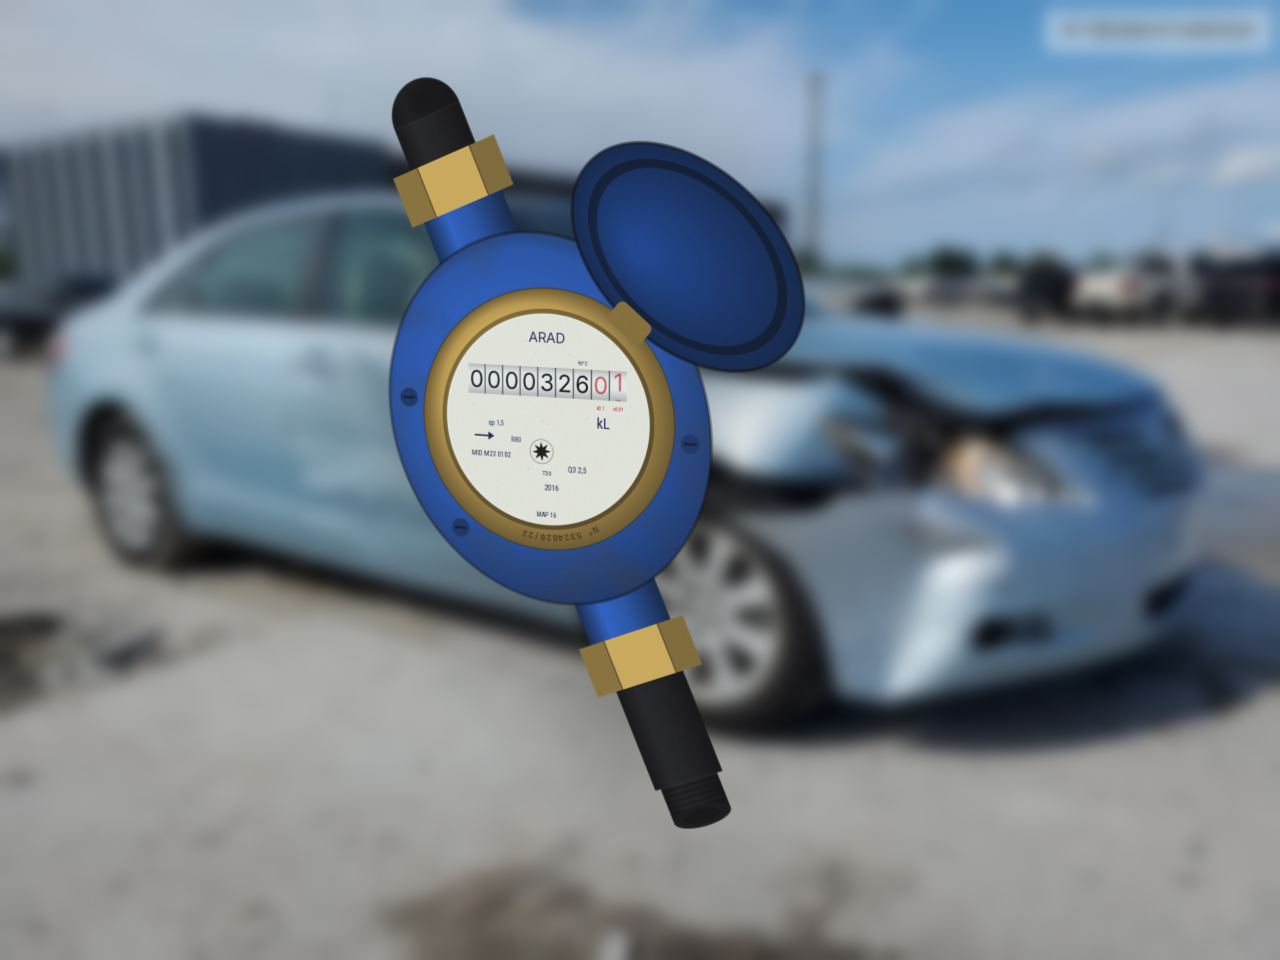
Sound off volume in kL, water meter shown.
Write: 326.01 kL
